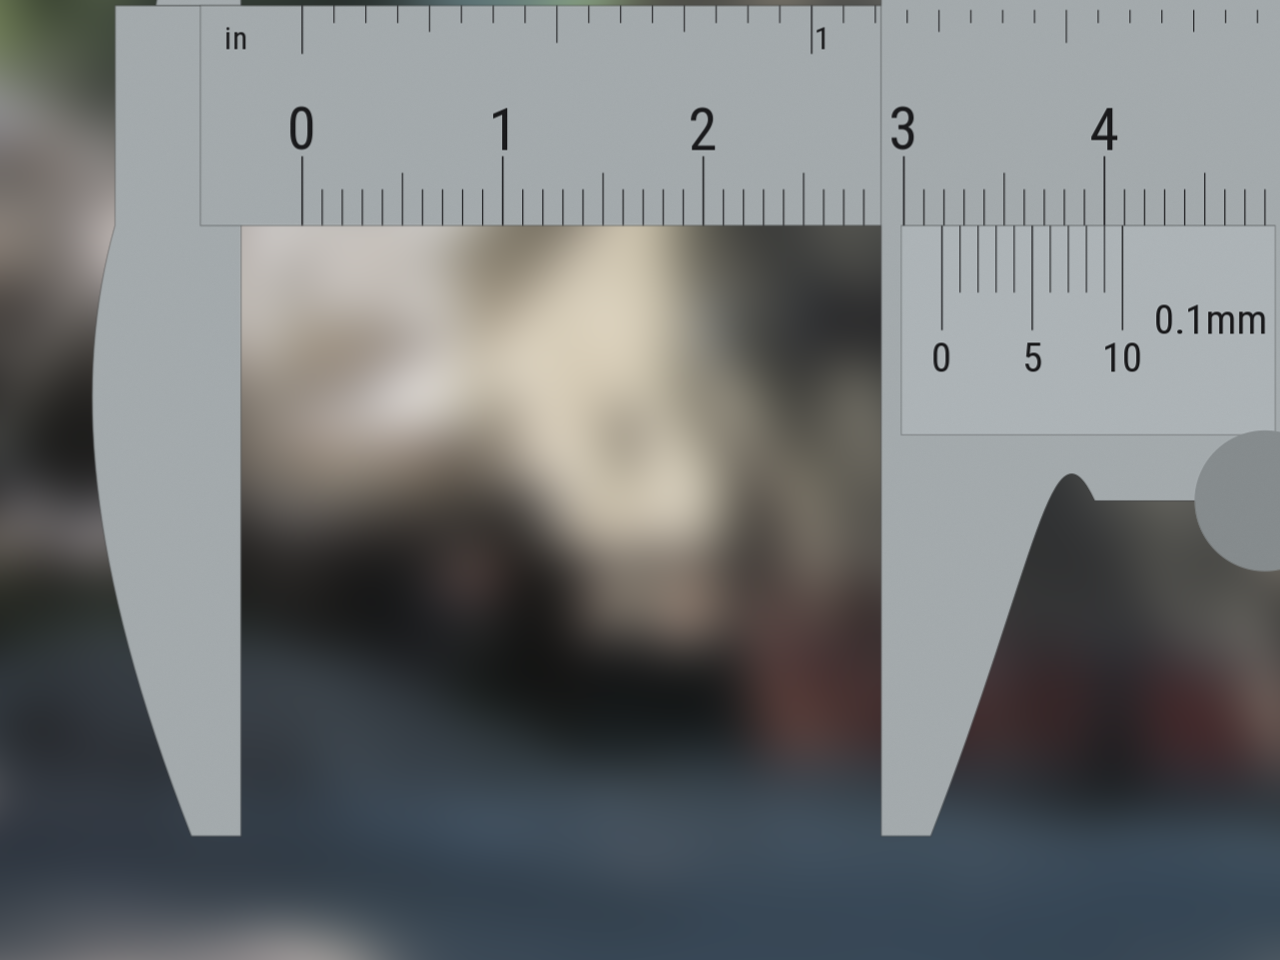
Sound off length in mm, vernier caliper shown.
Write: 31.9 mm
